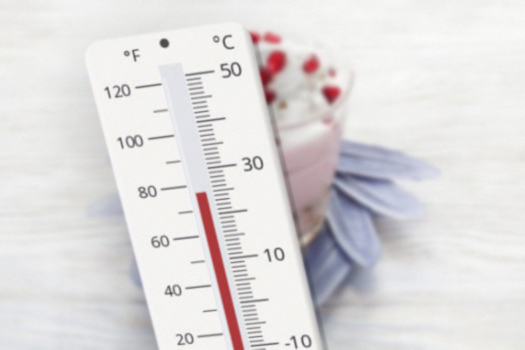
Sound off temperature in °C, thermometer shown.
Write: 25 °C
